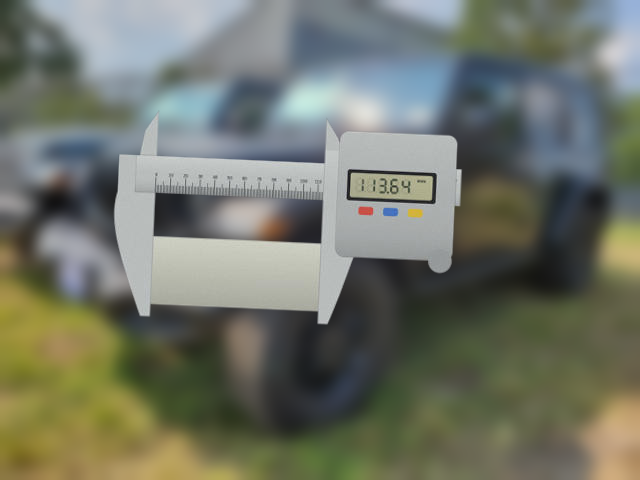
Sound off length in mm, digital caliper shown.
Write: 113.64 mm
